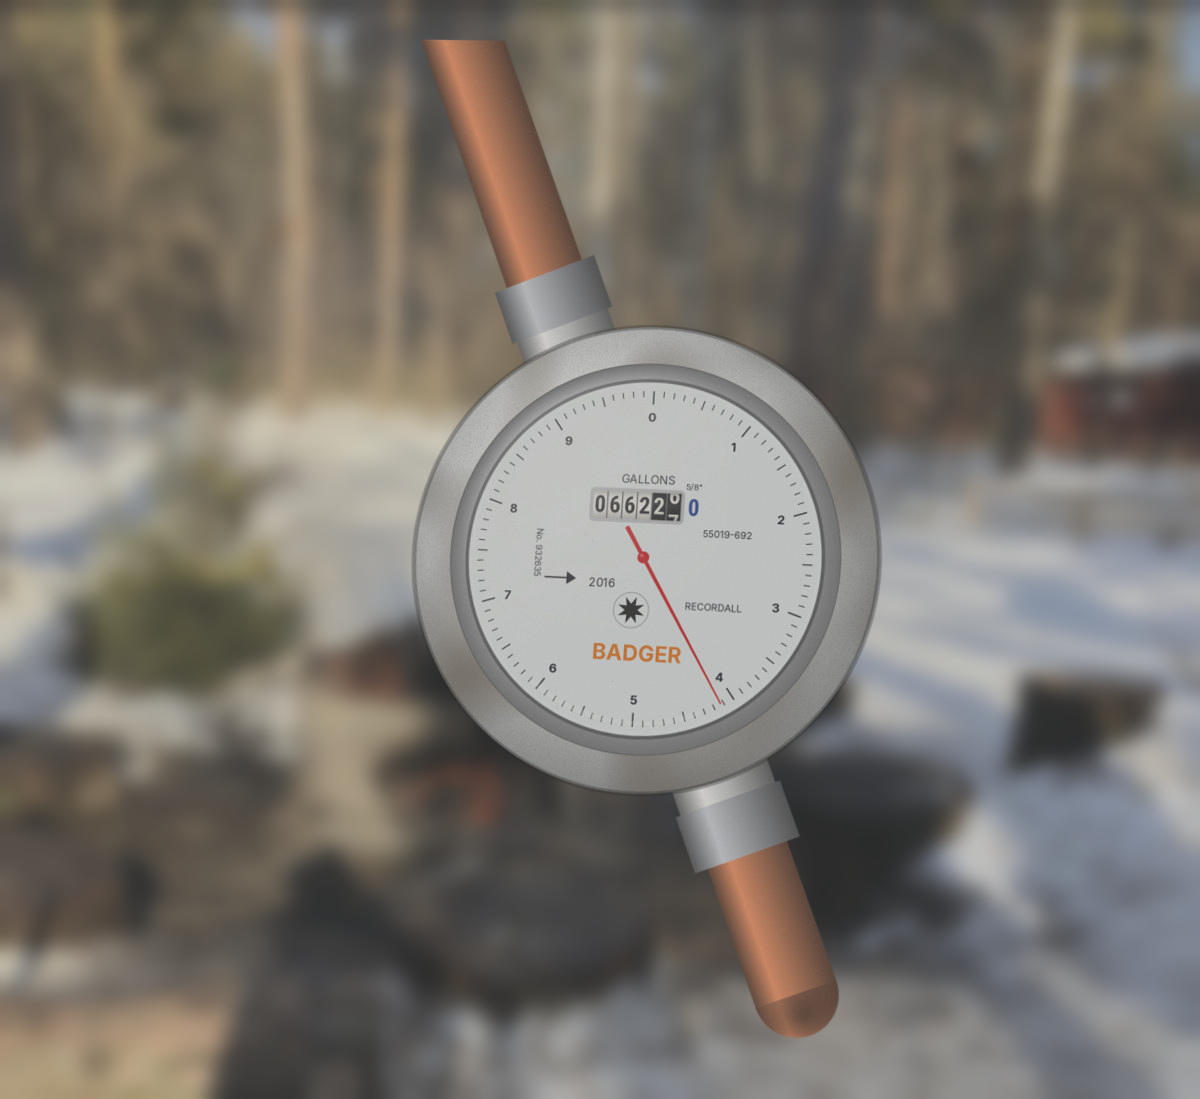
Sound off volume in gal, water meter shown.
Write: 662264.1 gal
